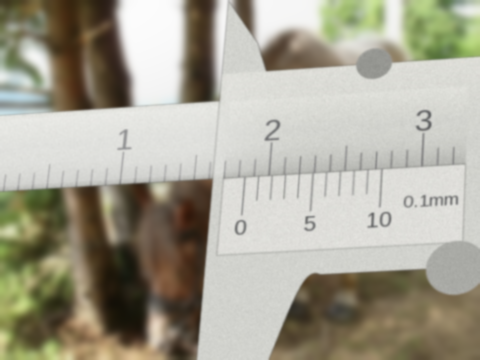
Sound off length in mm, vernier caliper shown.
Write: 18.4 mm
